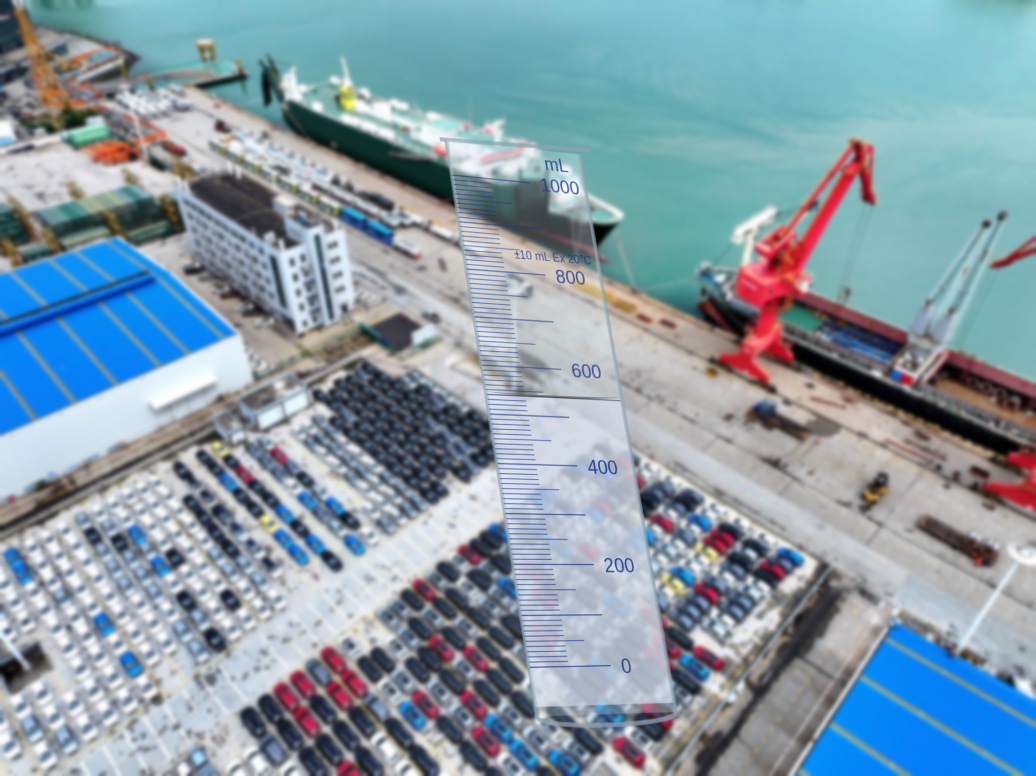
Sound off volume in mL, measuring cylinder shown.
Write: 540 mL
